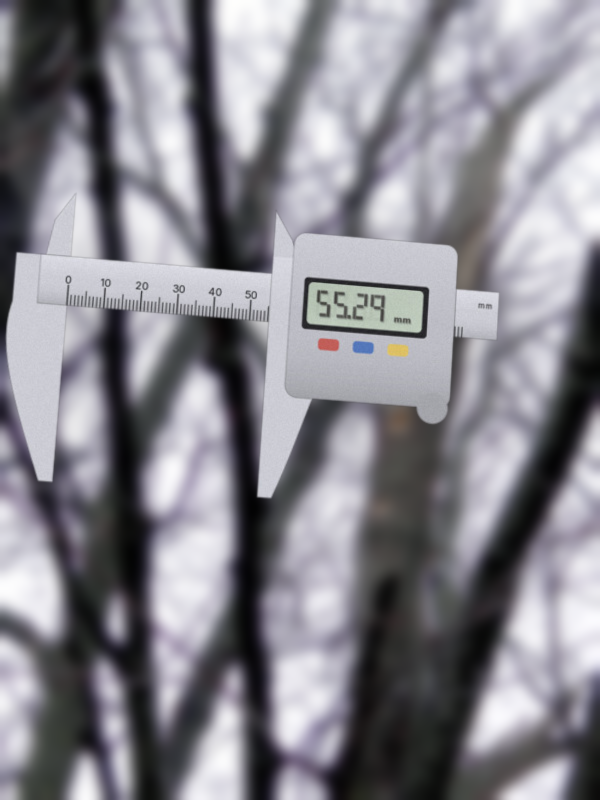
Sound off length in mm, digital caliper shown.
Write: 55.29 mm
